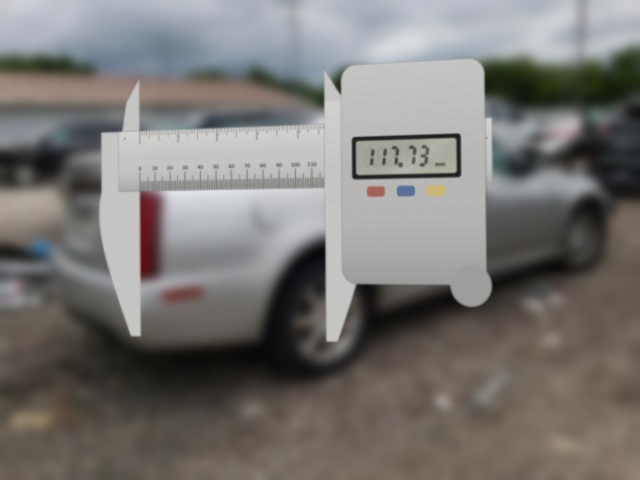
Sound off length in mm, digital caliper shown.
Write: 117.73 mm
